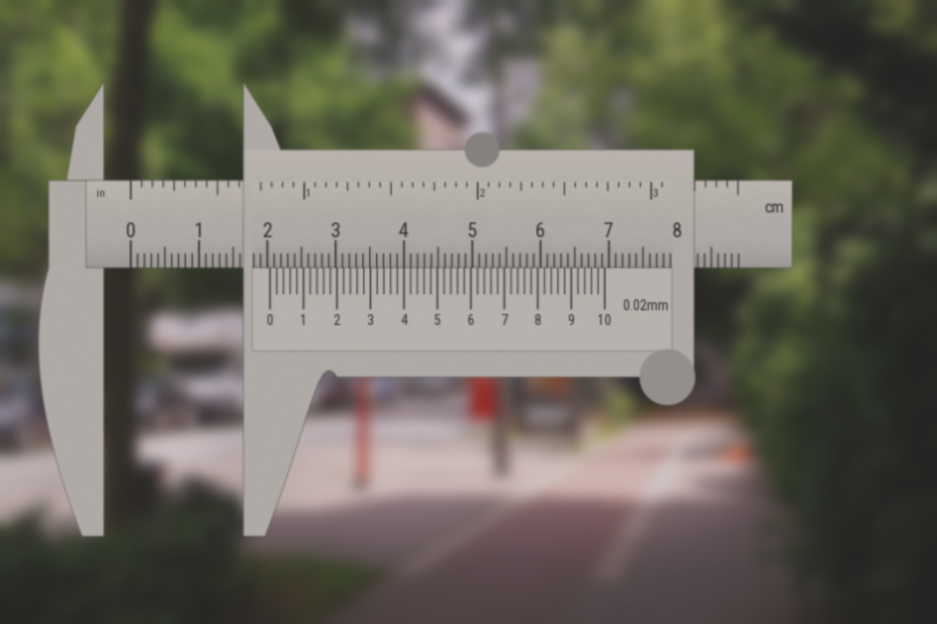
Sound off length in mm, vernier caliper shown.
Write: 20.4 mm
